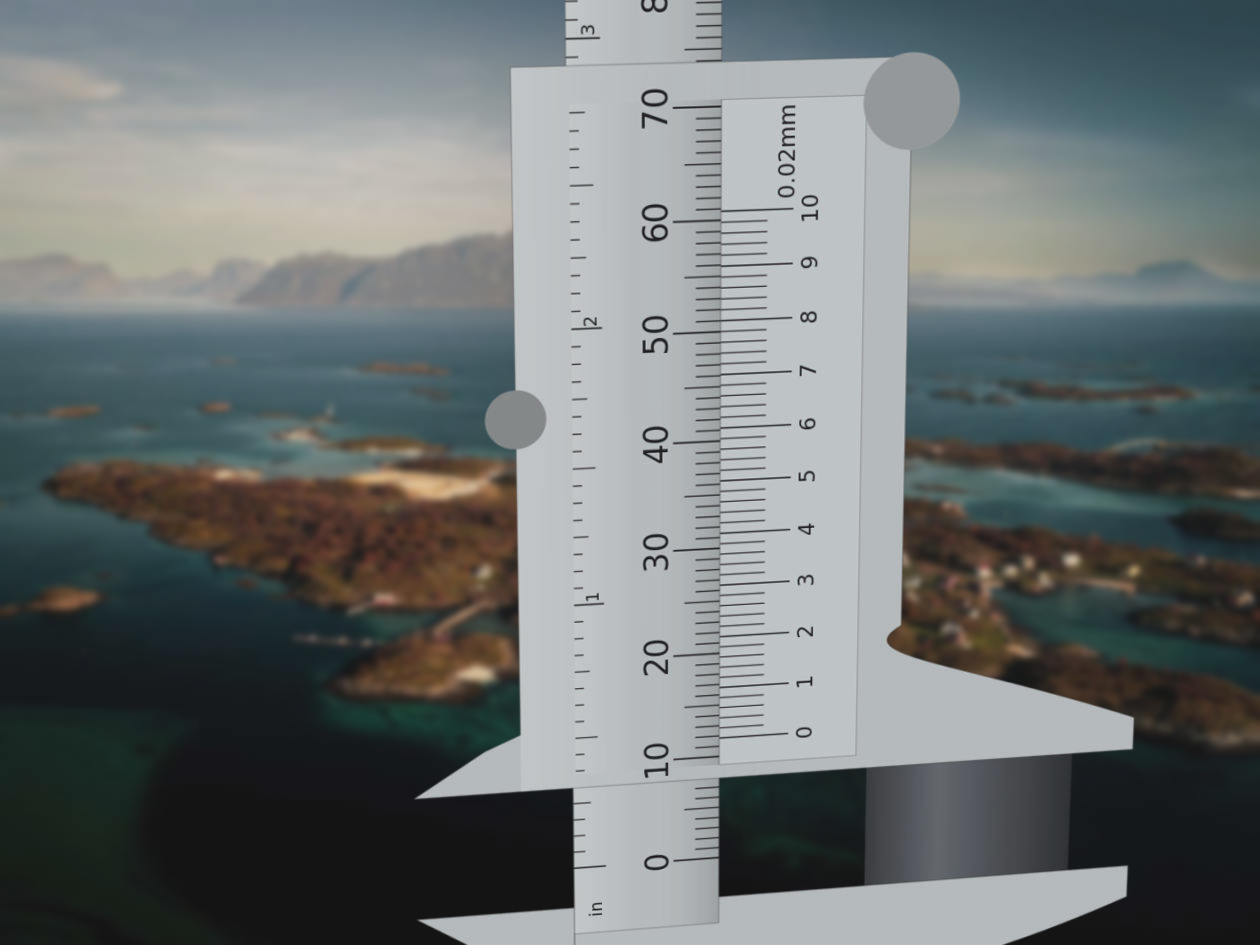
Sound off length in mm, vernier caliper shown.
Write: 11.8 mm
